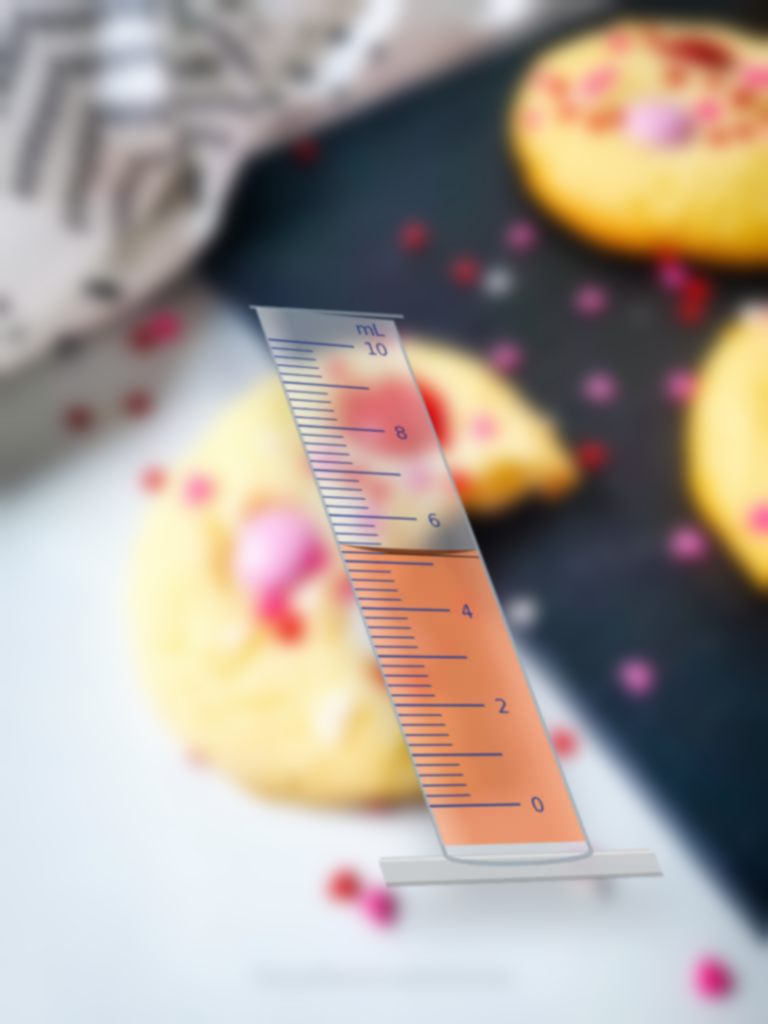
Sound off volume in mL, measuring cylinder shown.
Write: 5.2 mL
